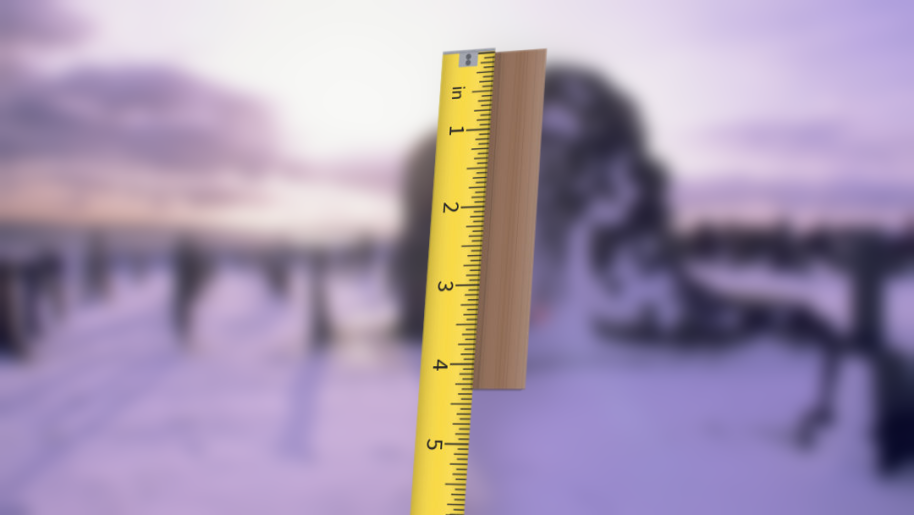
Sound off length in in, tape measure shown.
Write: 4.3125 in
